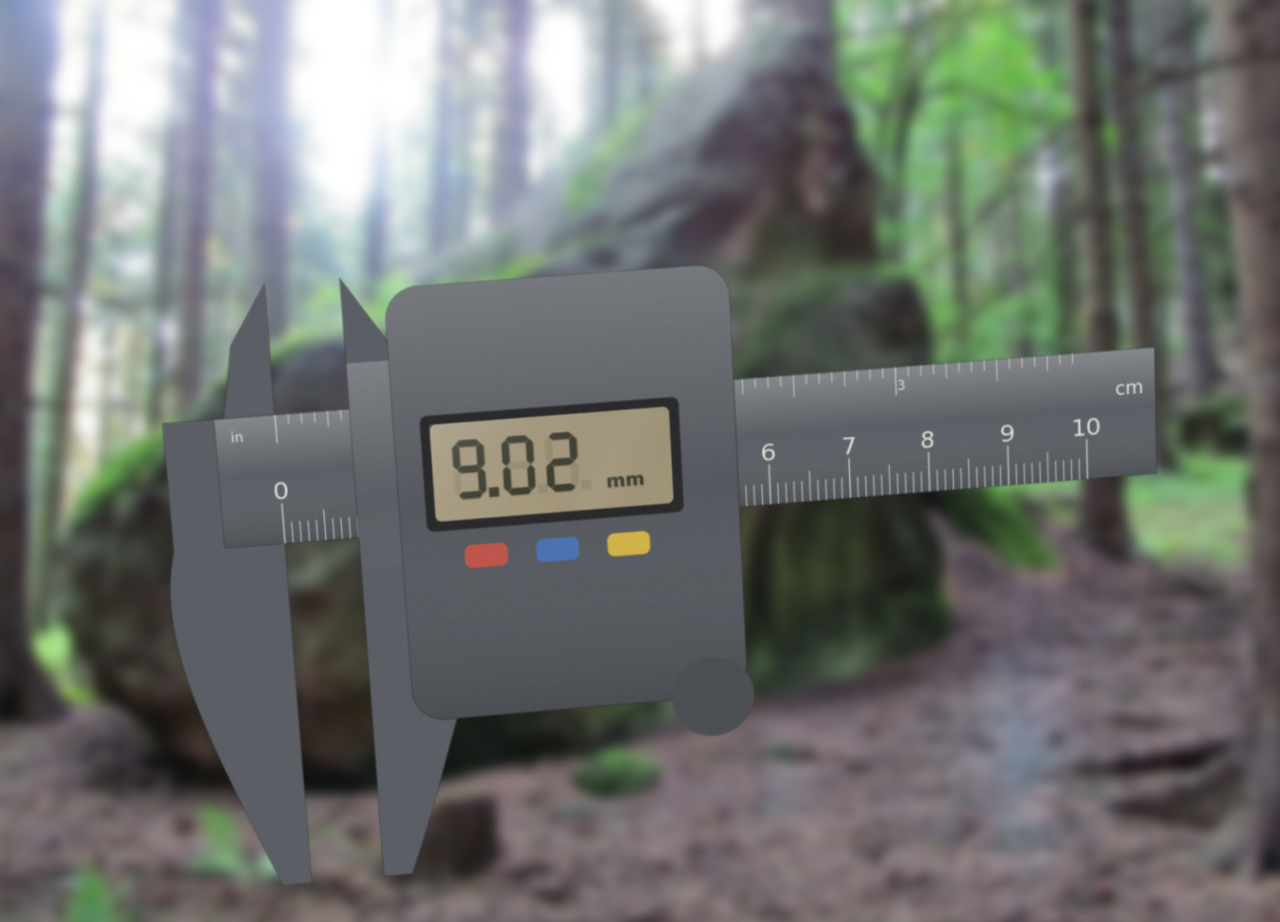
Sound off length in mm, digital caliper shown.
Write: 9.02 mm
